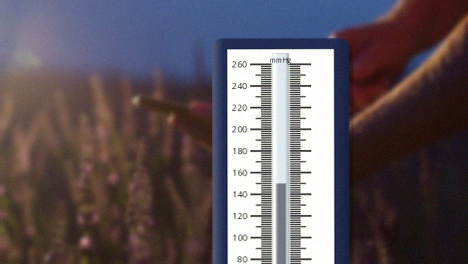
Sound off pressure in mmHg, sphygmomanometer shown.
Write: 150 mmHg
